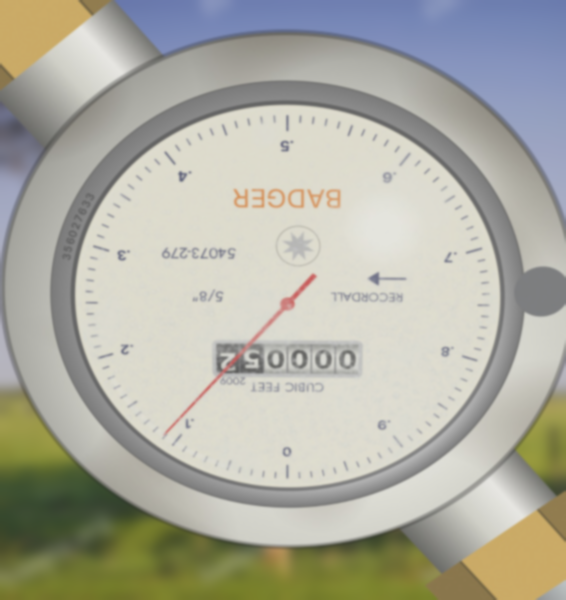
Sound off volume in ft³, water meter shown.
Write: 52.11 ft³
